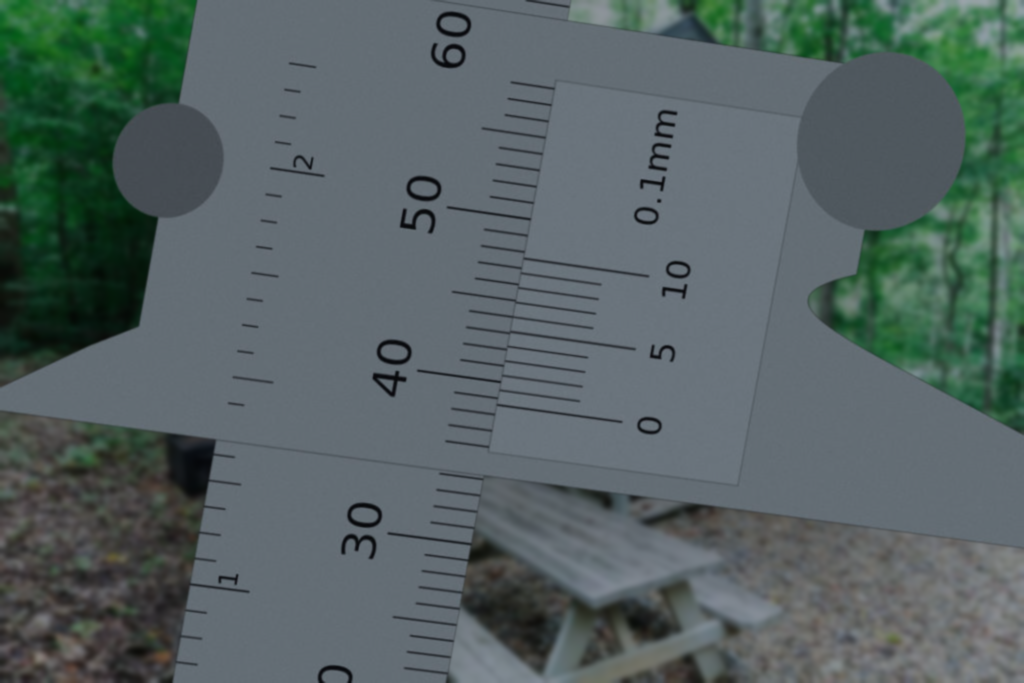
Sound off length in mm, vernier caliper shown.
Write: 38.6 mm
